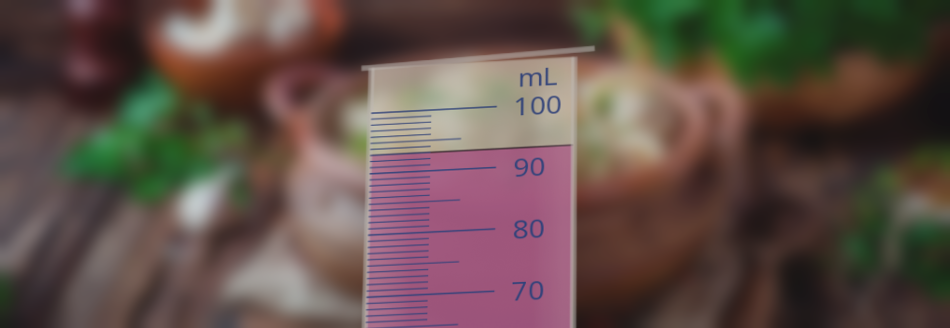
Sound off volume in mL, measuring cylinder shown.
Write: 93 mL
